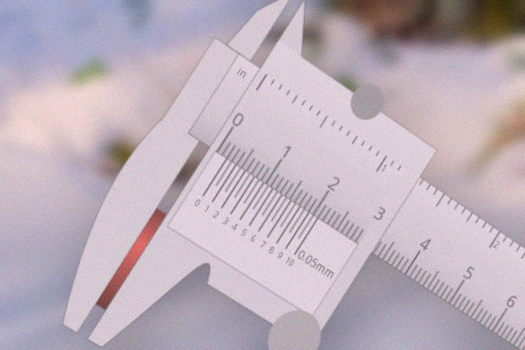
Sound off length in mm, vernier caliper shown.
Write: 2.0 mm
